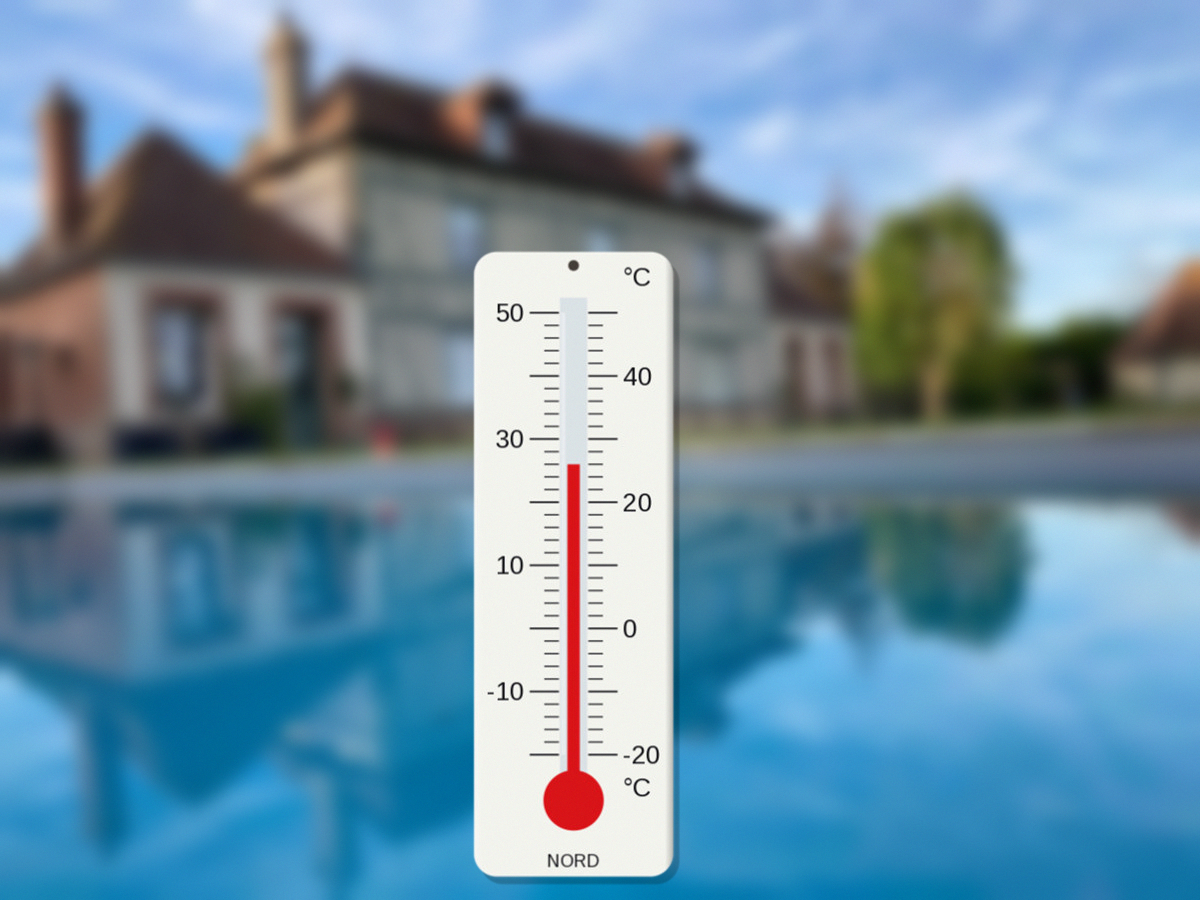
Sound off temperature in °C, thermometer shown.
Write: 26 °C
